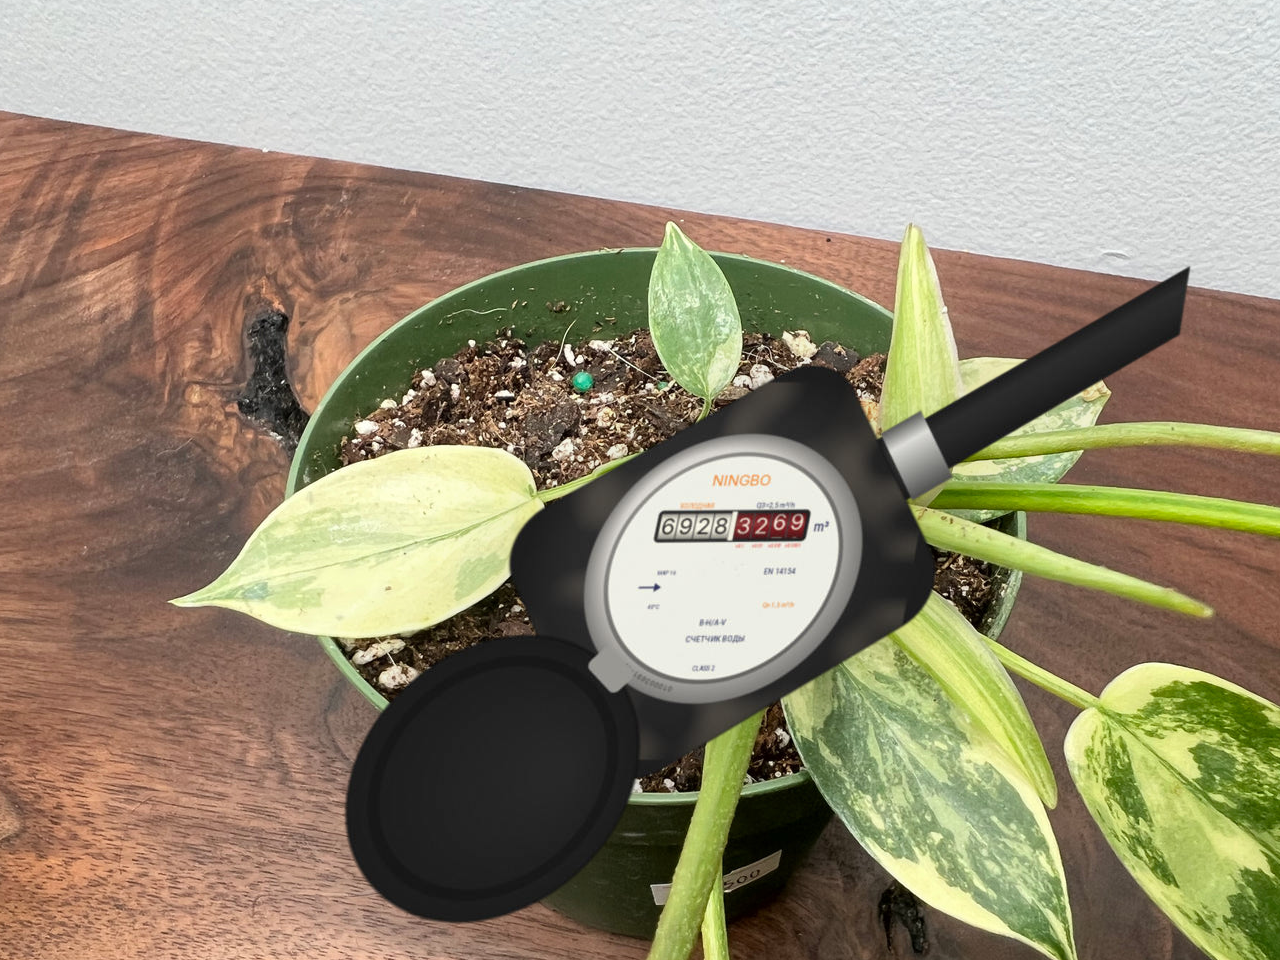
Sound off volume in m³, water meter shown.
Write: 6928.3269 m³
